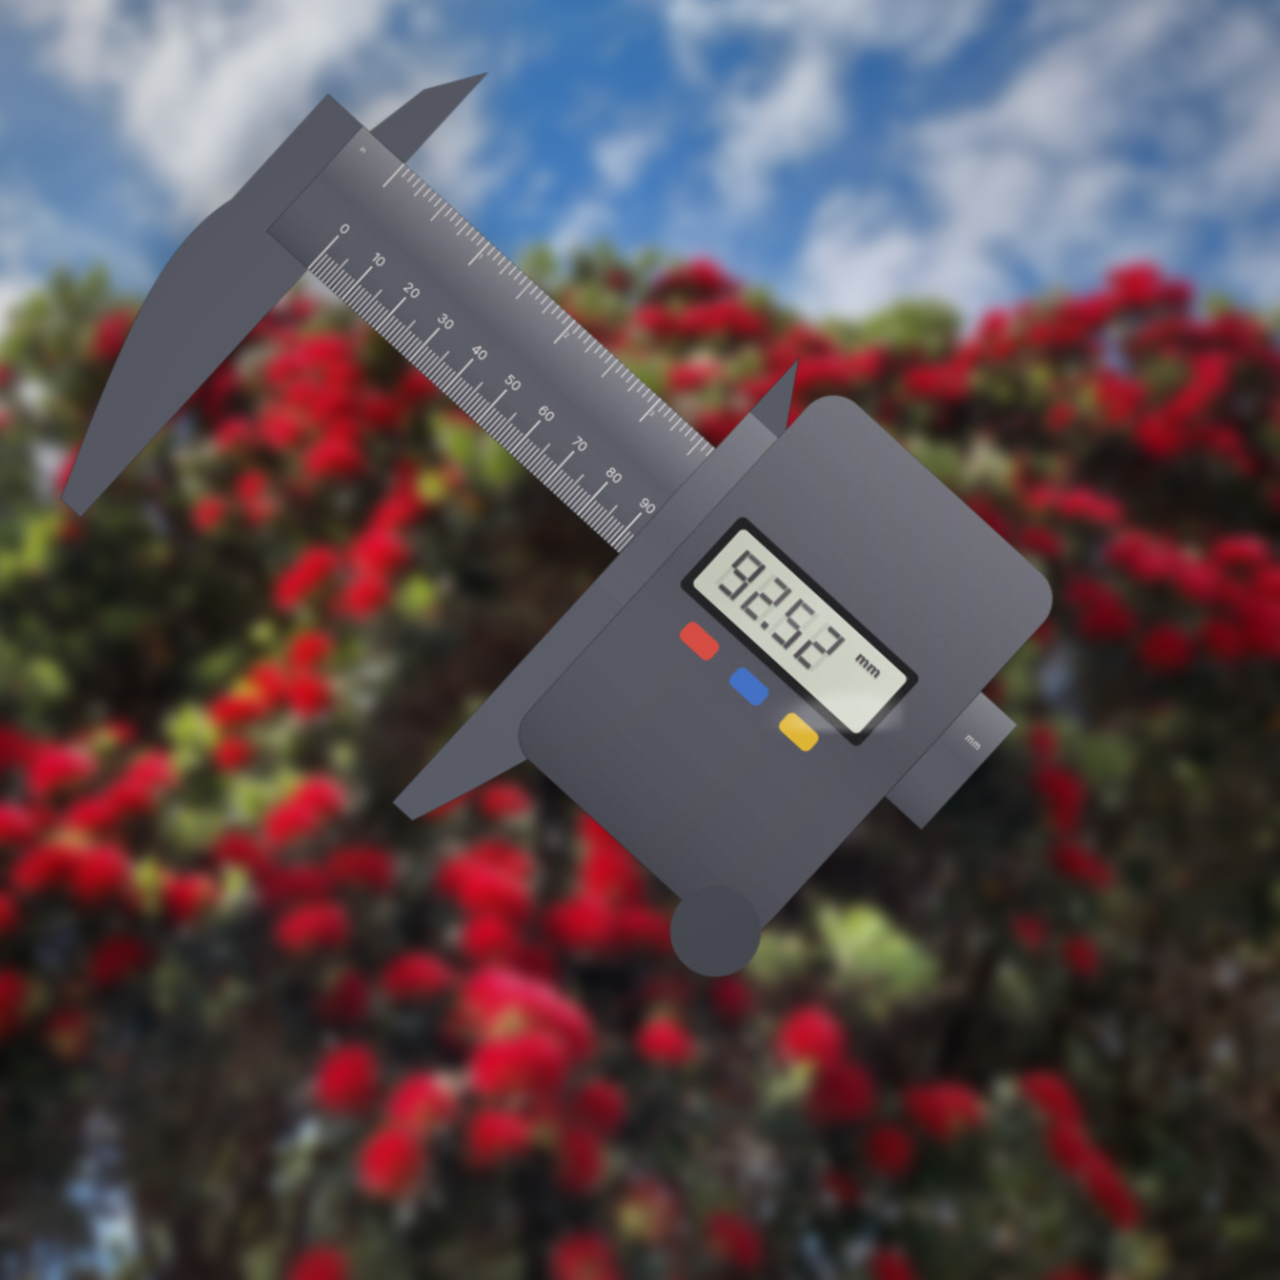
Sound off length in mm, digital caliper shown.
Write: 92.52 mm
